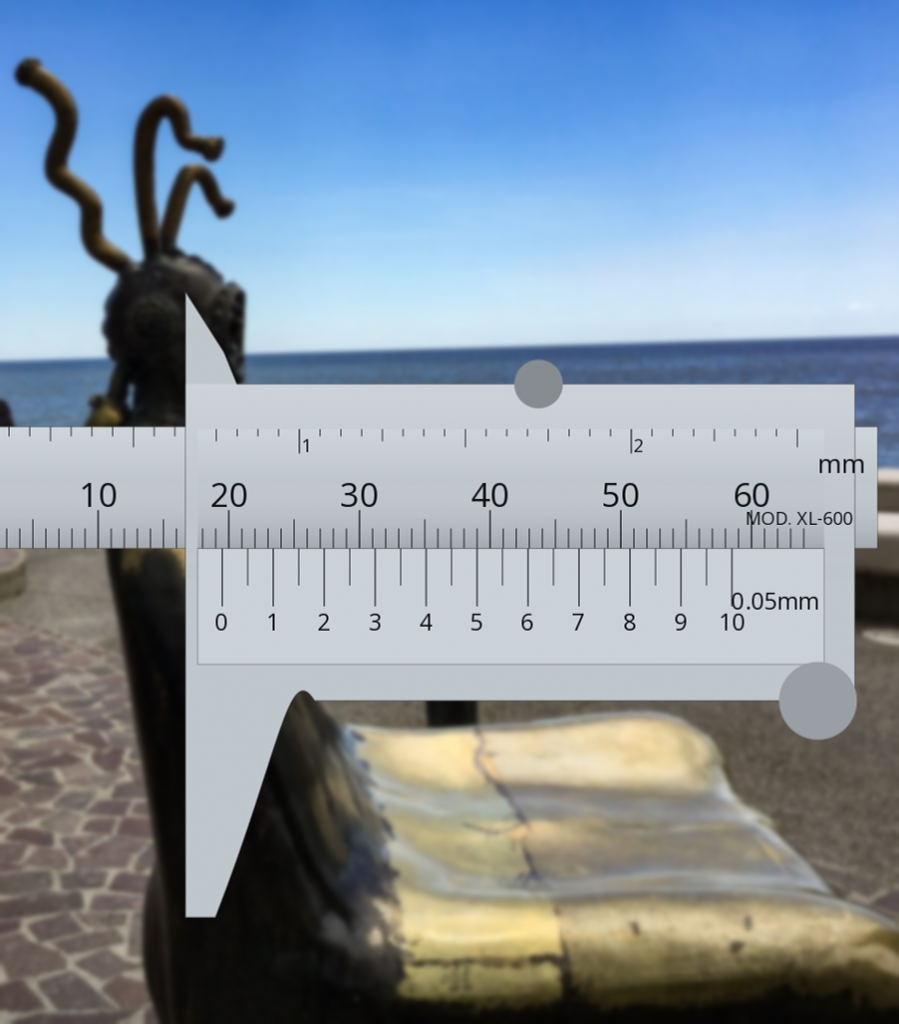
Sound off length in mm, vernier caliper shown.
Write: 19.5 mm
